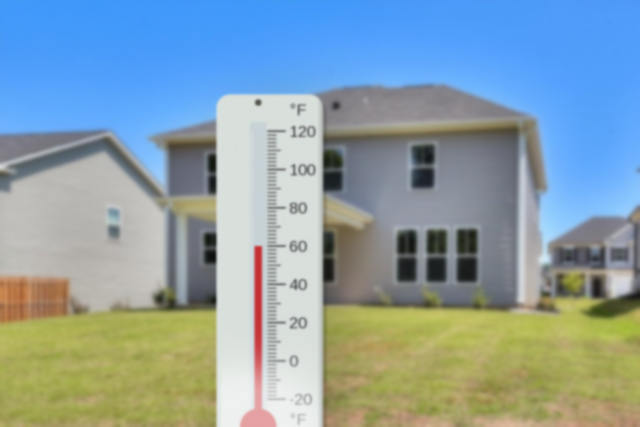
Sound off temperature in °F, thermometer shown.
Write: 60 °F
